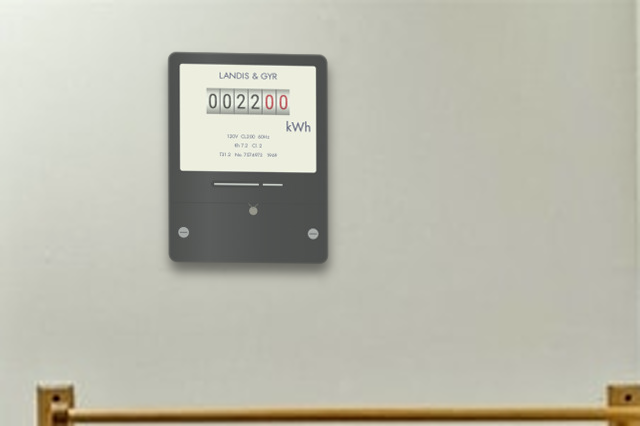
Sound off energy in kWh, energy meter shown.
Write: 22.00 kWh
